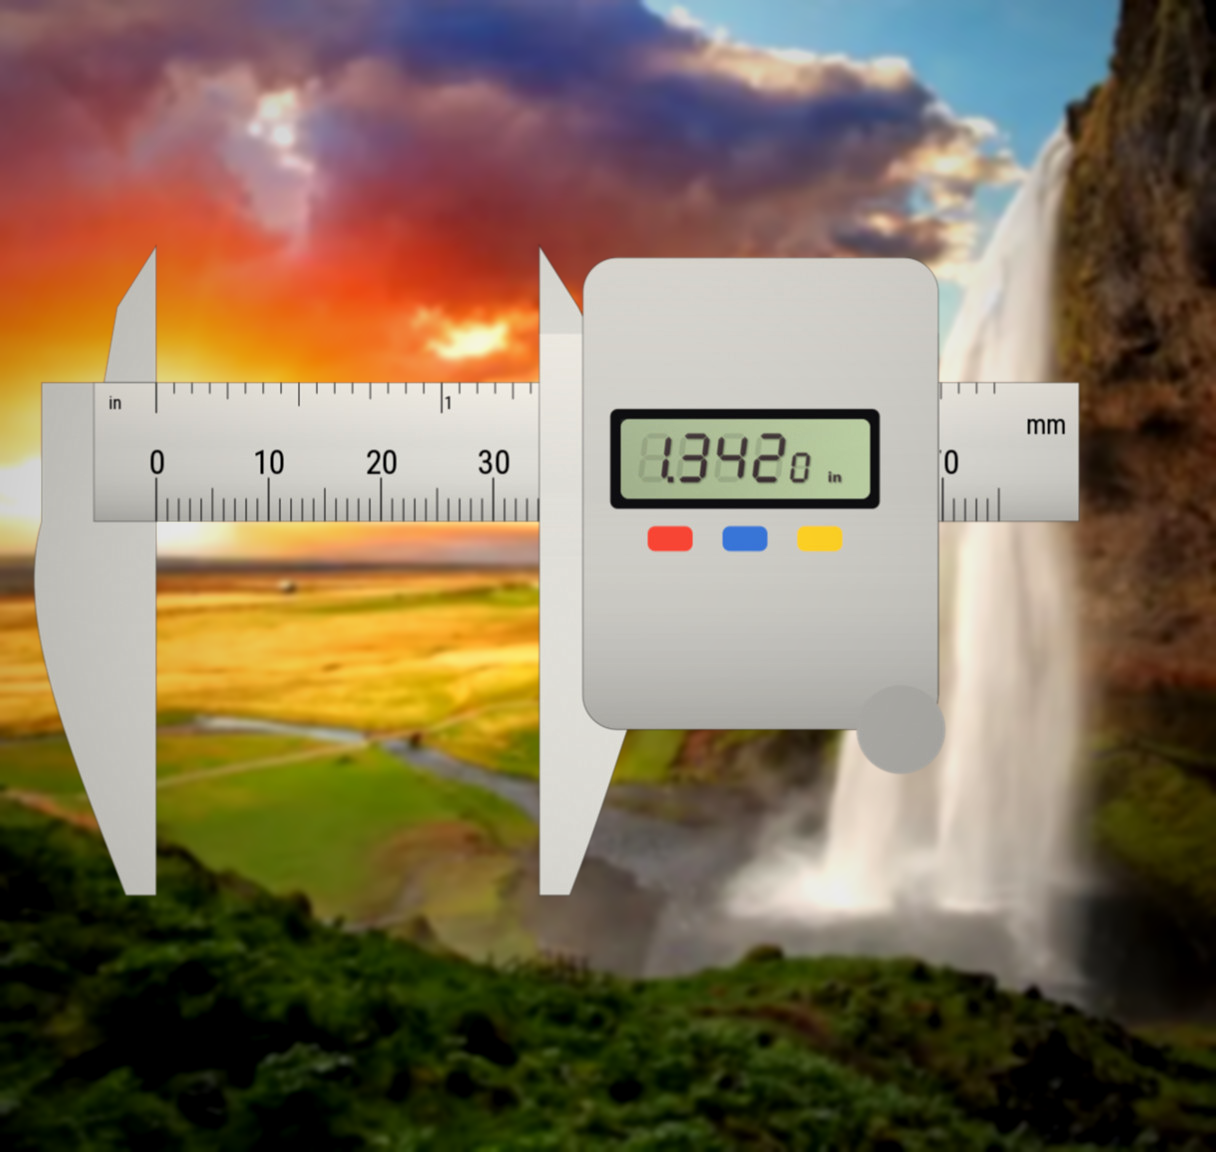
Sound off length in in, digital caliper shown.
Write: 1.3420 in
